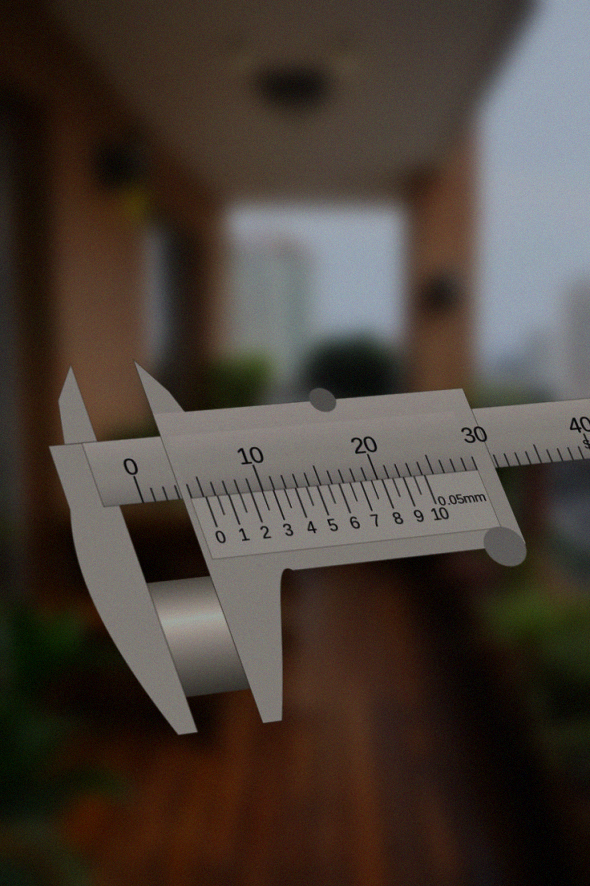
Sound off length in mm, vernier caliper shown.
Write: 5.2 mm
